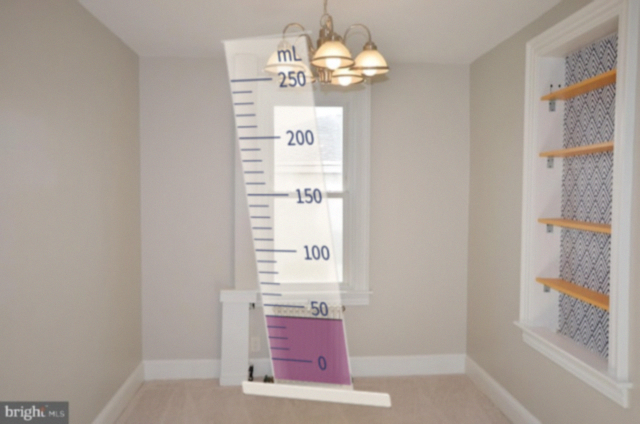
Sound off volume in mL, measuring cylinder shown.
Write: 40 mL
